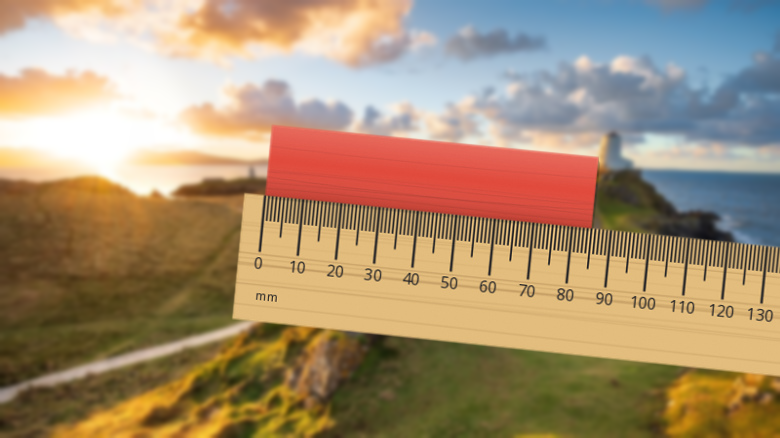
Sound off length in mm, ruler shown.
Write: 85 mm
